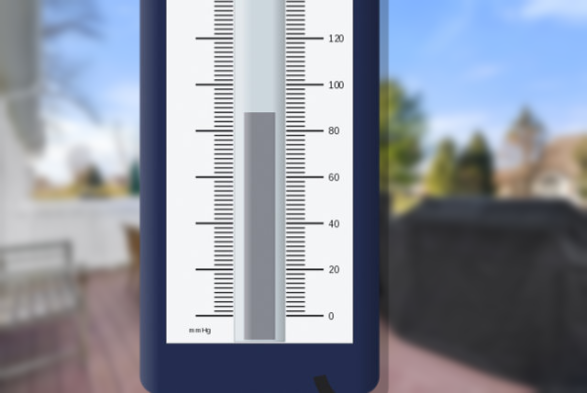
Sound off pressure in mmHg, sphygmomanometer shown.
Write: 88 mmHg
